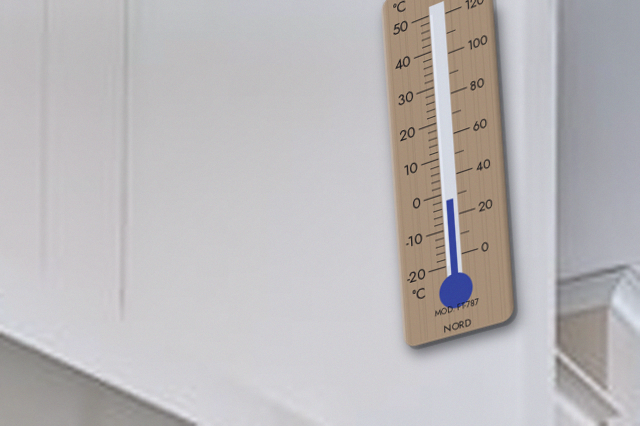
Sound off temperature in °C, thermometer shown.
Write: -2 °C
